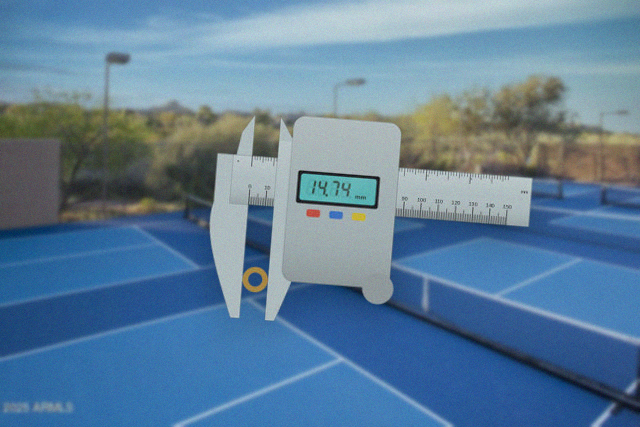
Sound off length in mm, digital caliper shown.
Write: 14.74 mm
